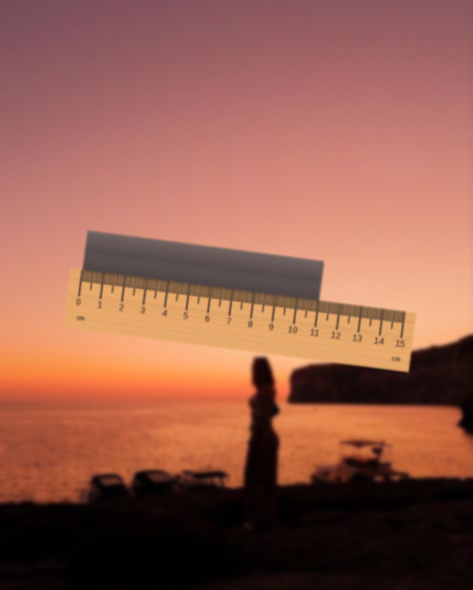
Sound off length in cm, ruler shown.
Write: 11 cm
